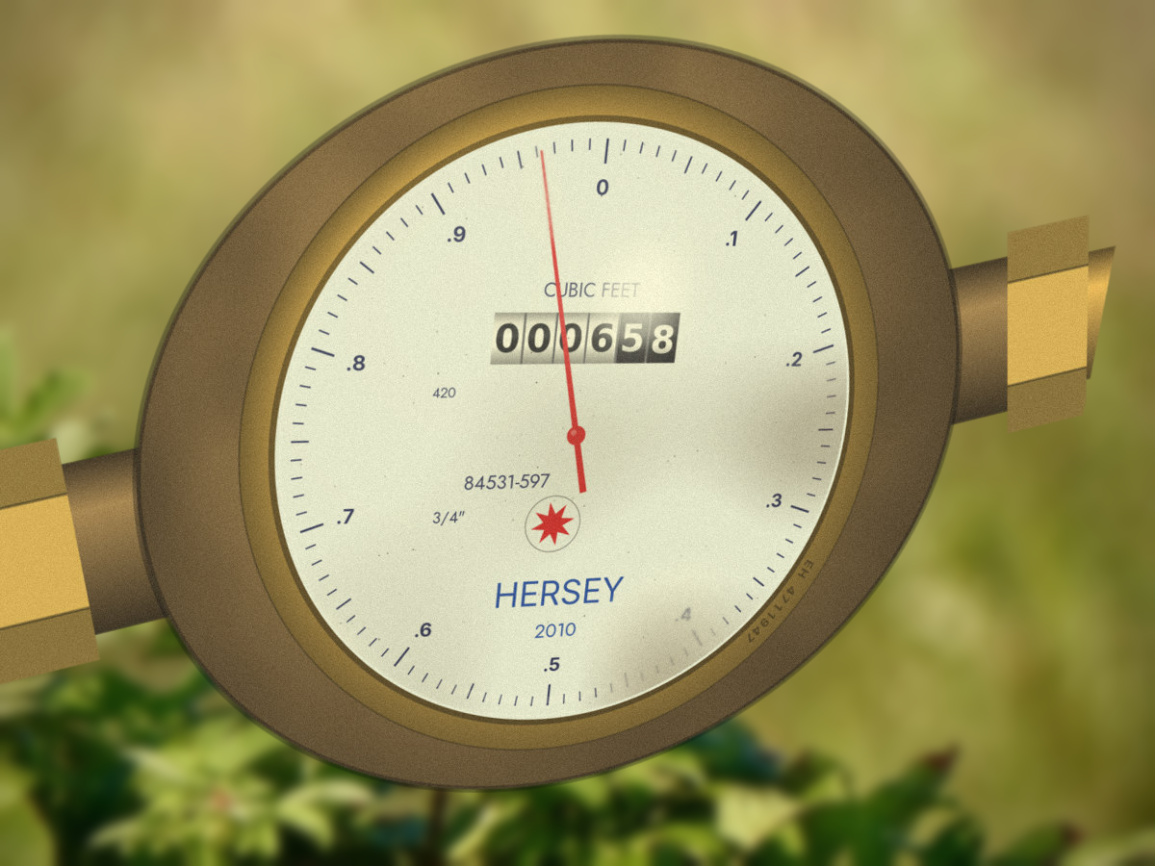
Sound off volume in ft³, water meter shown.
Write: 657.96 ft³
